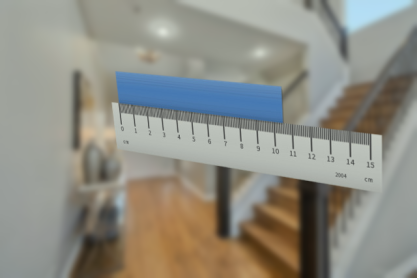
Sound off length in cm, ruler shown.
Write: 10.5 cm
